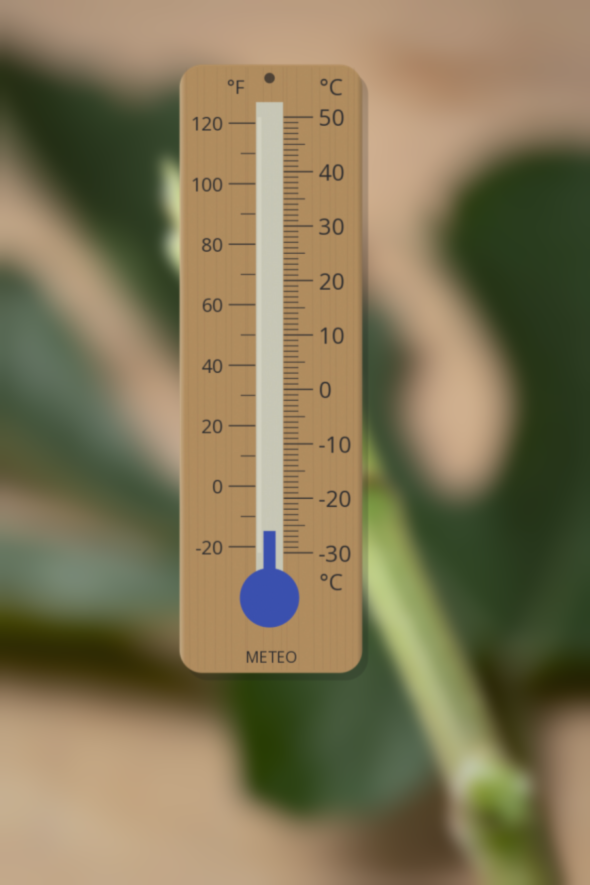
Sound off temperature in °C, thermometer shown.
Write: -26 °C
